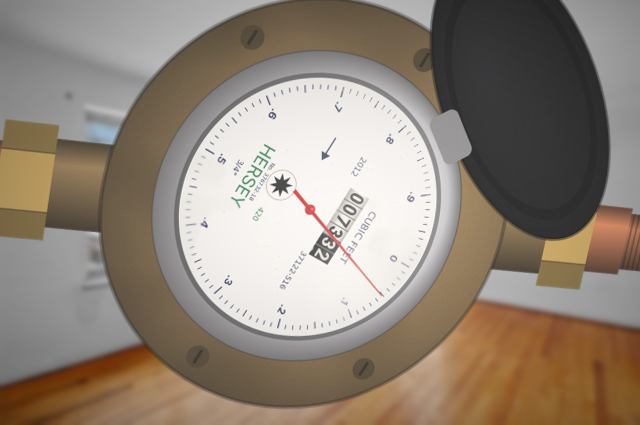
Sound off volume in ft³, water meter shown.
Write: 7332.05 ft³
